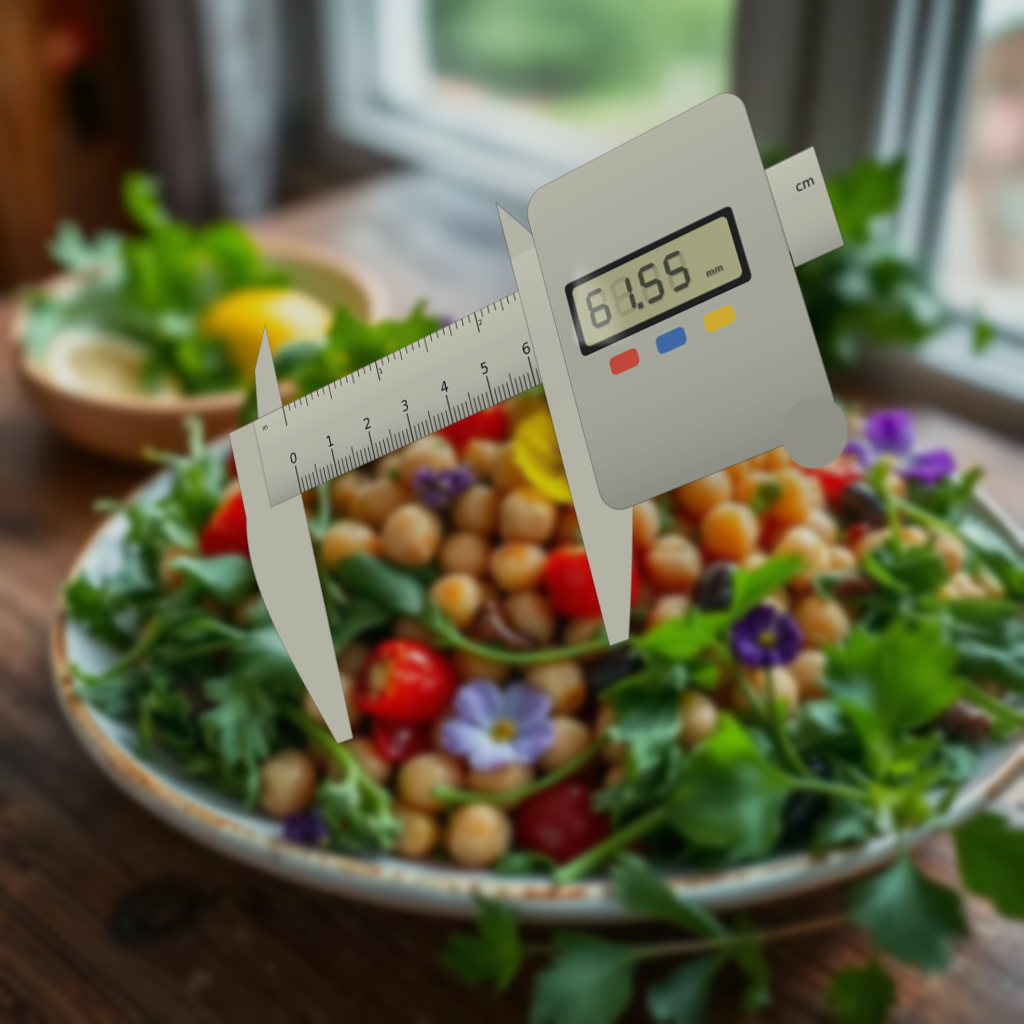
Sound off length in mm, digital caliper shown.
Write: 61.55 mm
